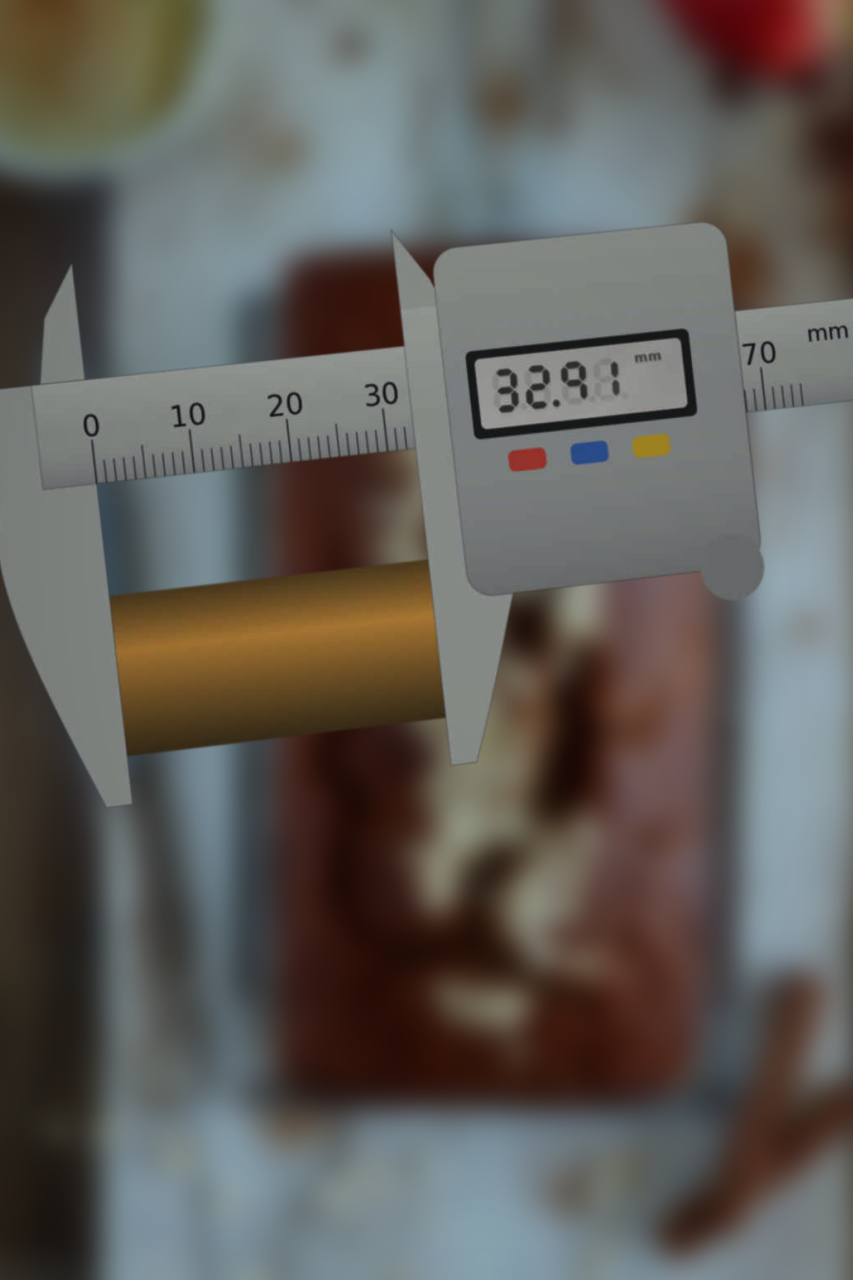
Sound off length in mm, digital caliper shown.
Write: 32.91 mm
